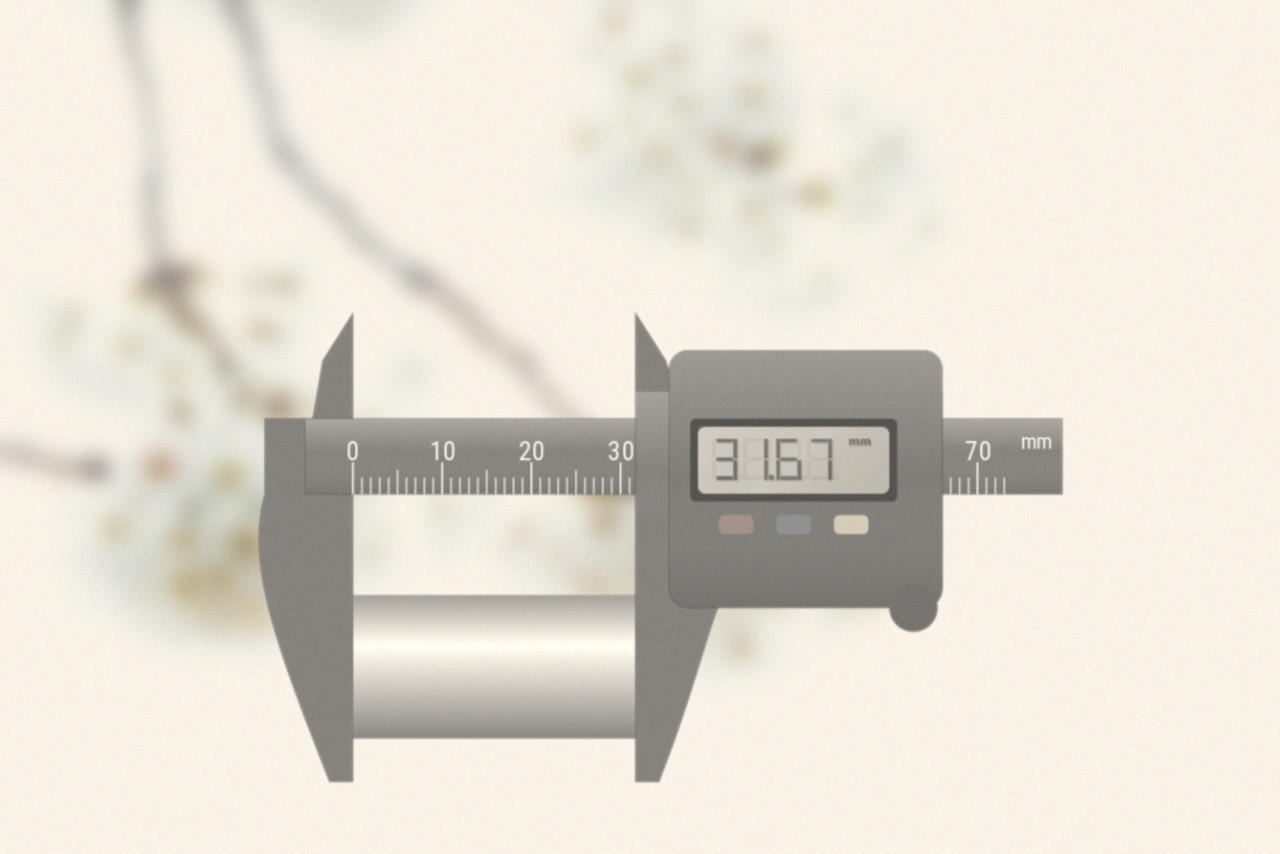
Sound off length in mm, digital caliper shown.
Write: 31.67 mm
